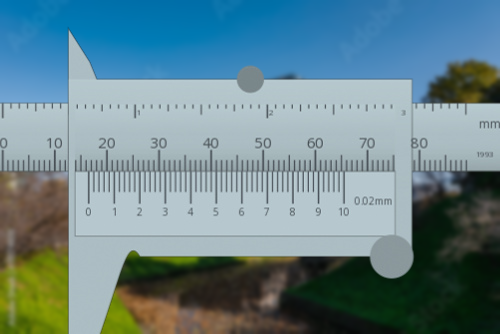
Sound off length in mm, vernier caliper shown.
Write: 16.5 mm
